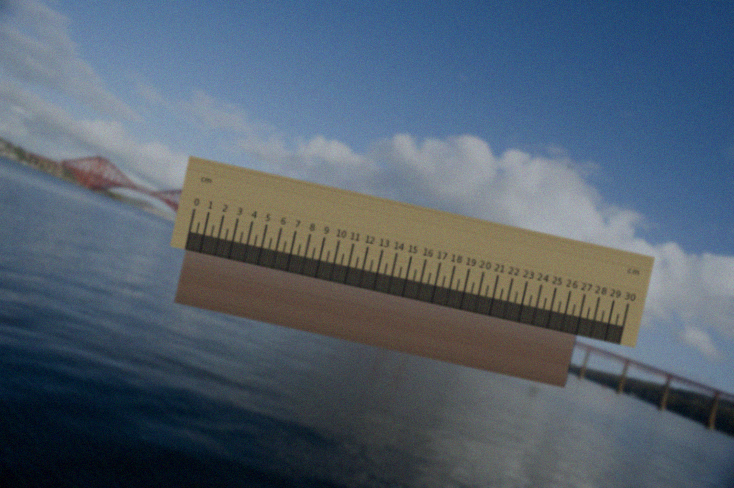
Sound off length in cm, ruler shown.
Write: 27 cm
